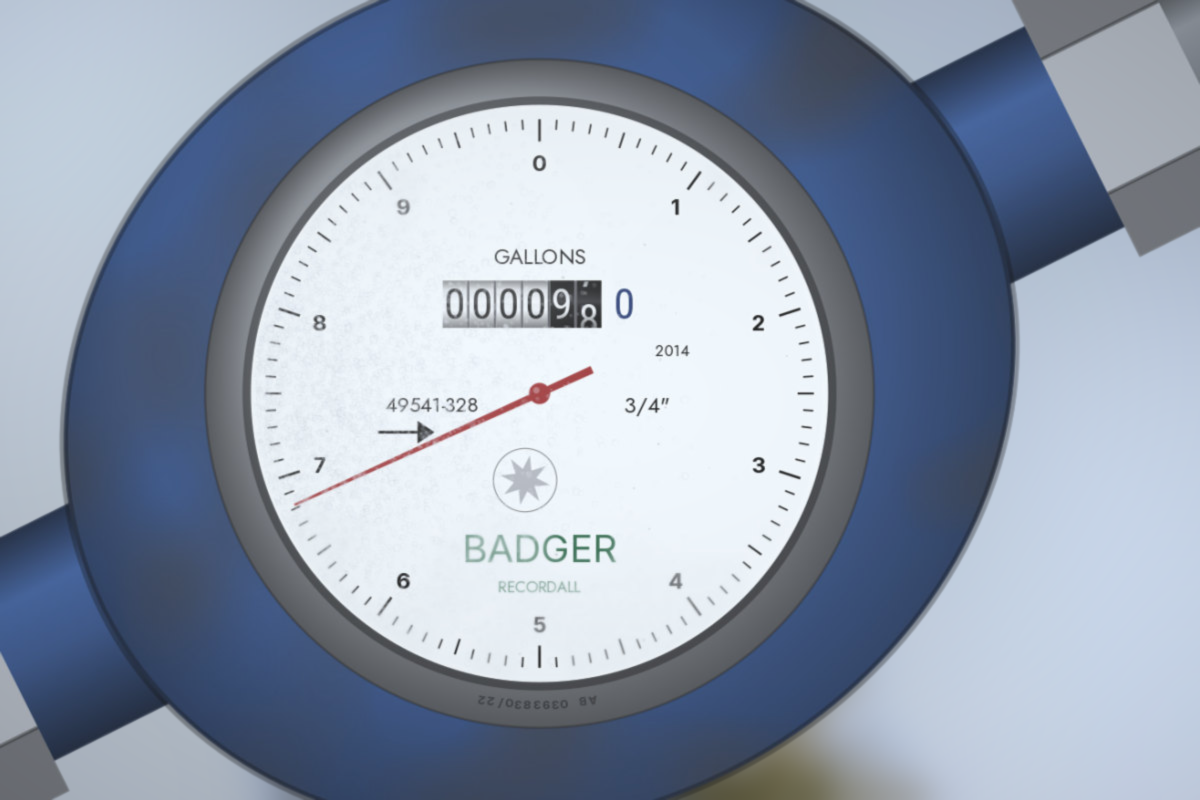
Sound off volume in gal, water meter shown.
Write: 976.8 gal
